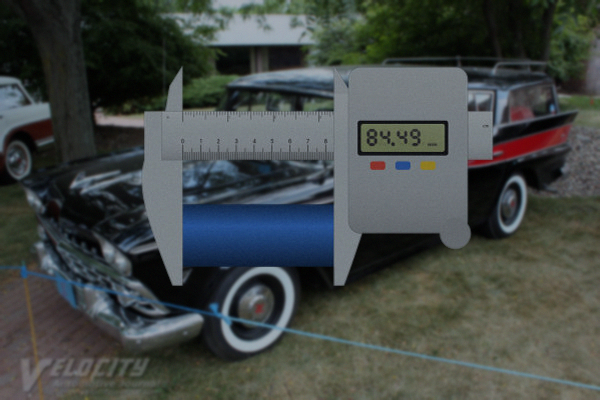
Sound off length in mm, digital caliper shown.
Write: 84.49 mm
